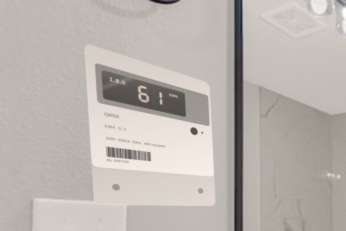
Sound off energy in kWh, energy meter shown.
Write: 61 kWh
